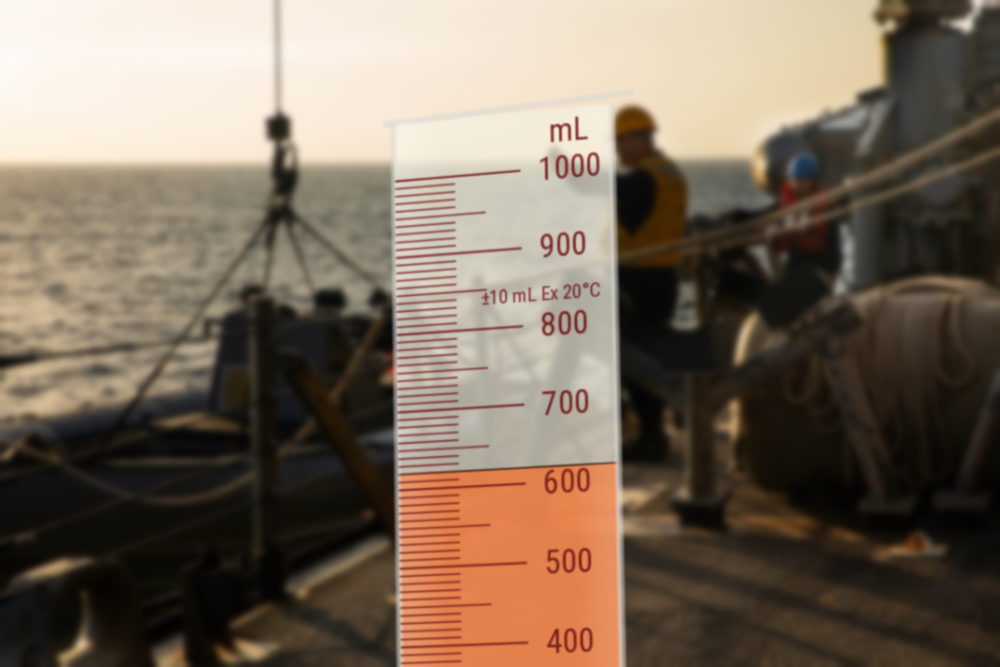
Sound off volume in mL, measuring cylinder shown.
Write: 620 mL
